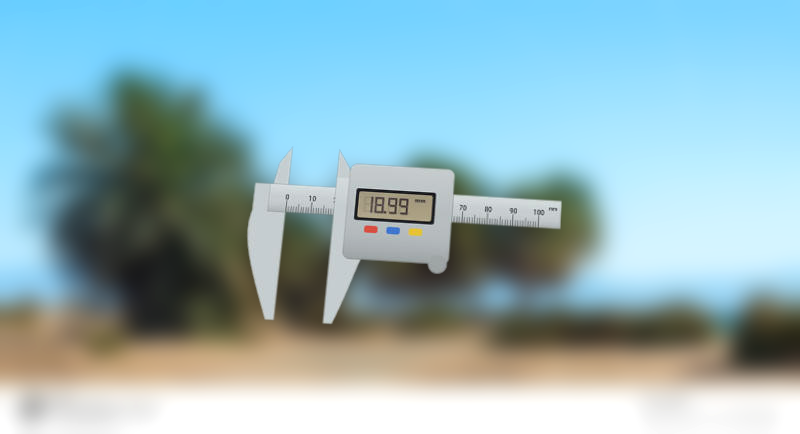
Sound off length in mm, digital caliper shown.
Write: 18.99 mm
